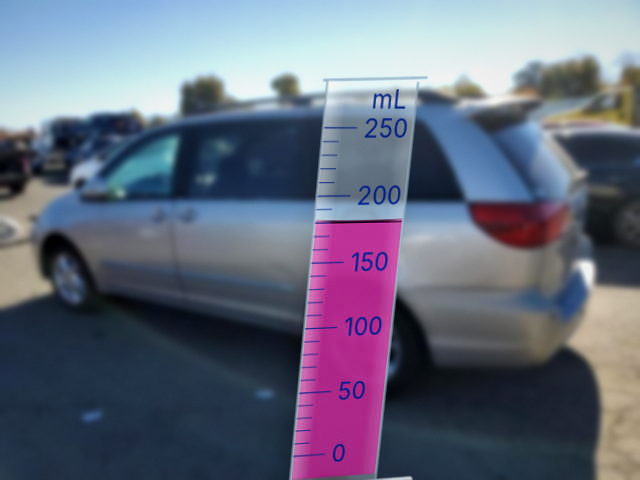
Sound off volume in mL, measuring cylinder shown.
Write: 180 mL
